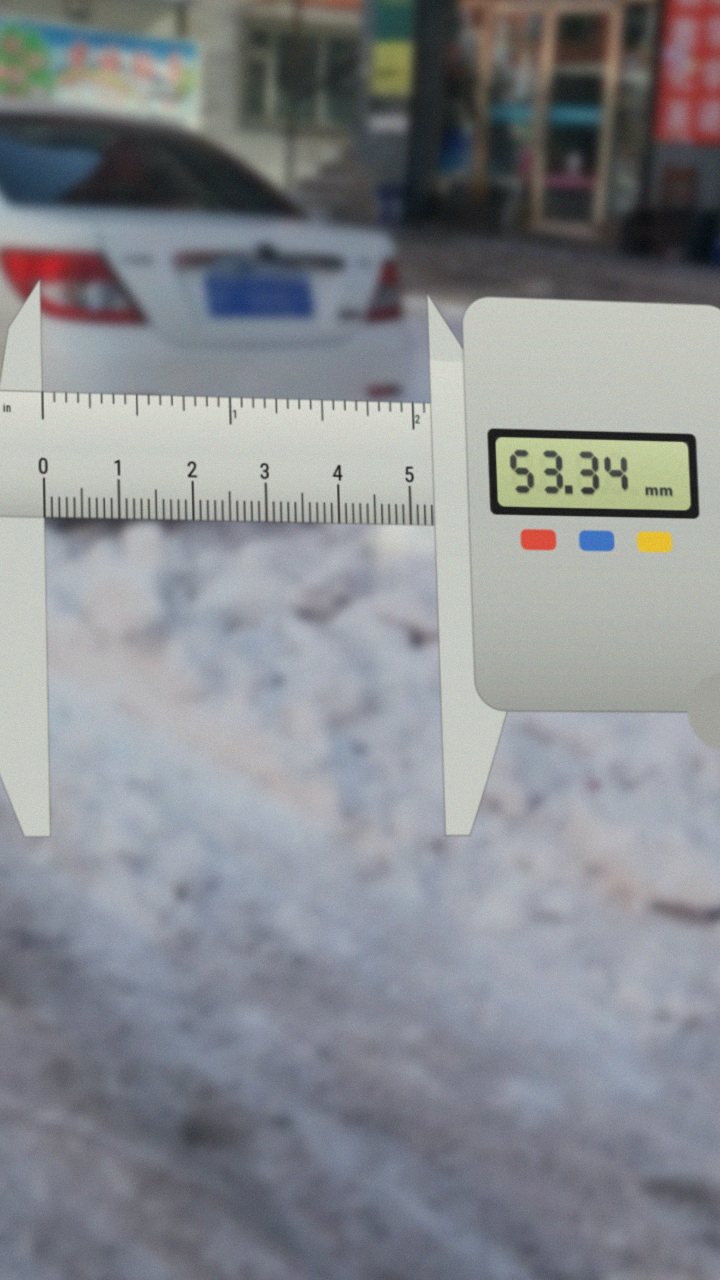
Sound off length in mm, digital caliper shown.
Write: 53.34 mm
